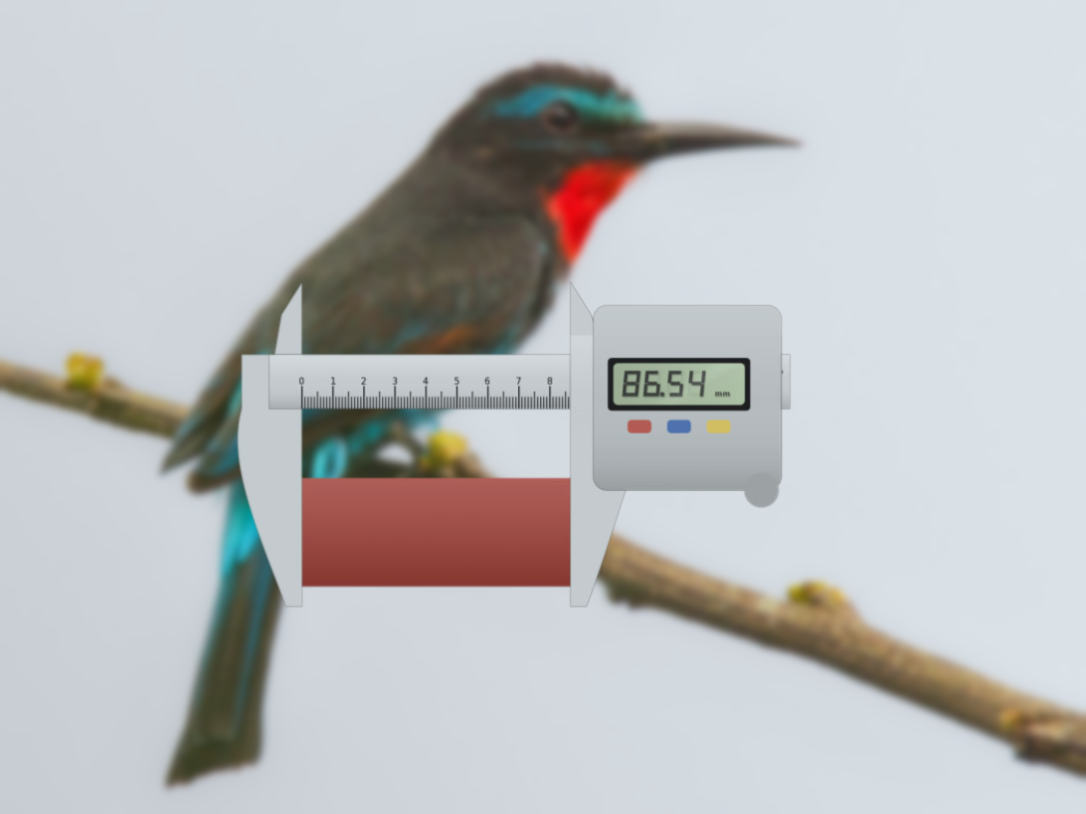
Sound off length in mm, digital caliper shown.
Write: 86.54 mm
